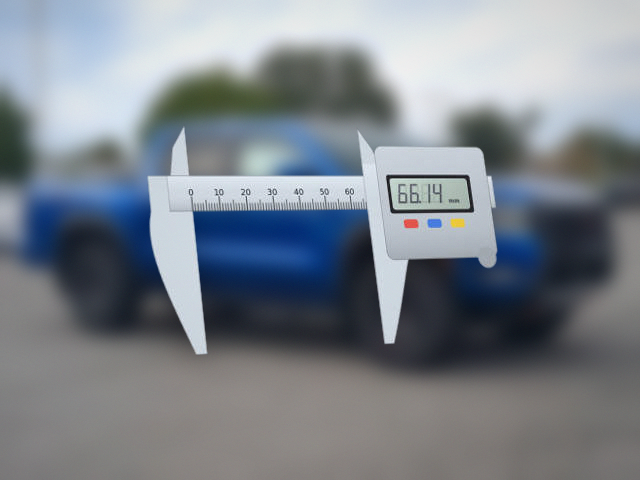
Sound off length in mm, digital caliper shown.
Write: 66.14 mm
